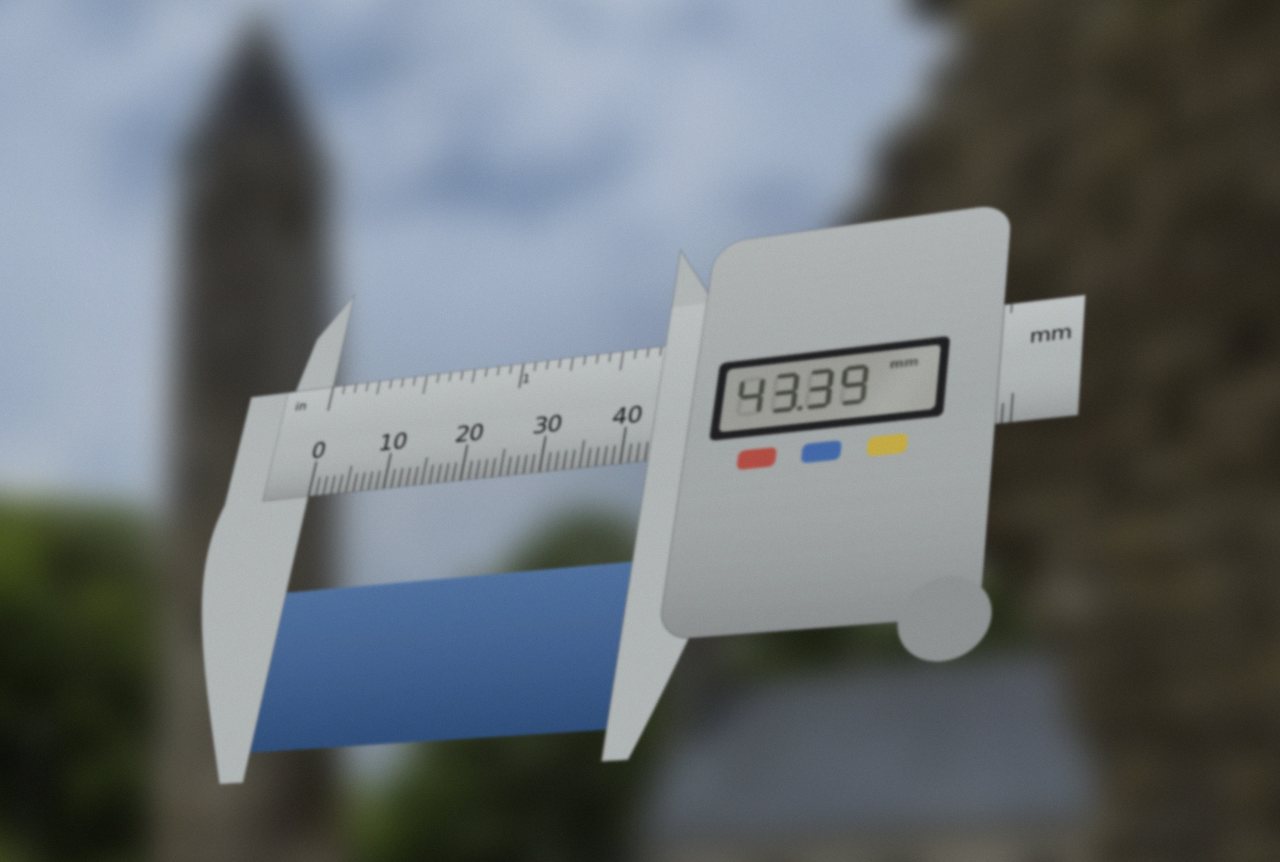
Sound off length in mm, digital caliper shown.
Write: 43.39 mm
